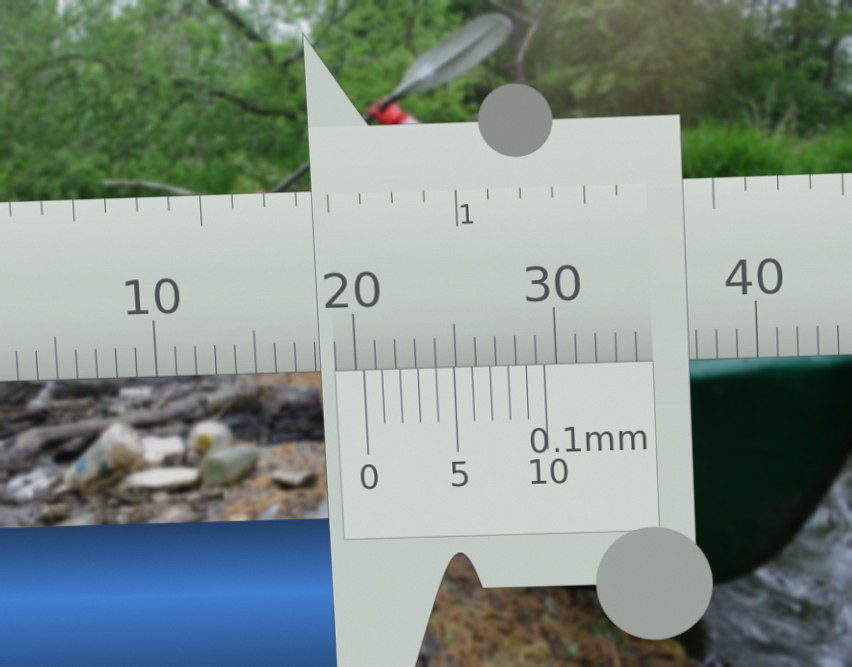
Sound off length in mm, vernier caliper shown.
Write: 20.4 mm
